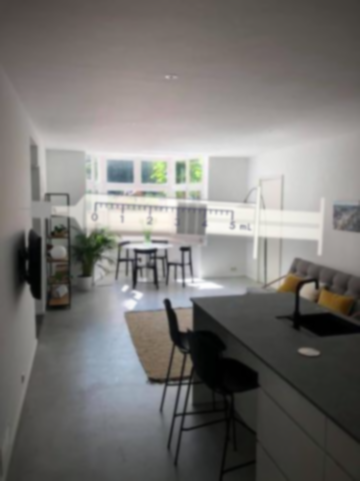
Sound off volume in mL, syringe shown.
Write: 3 mL
